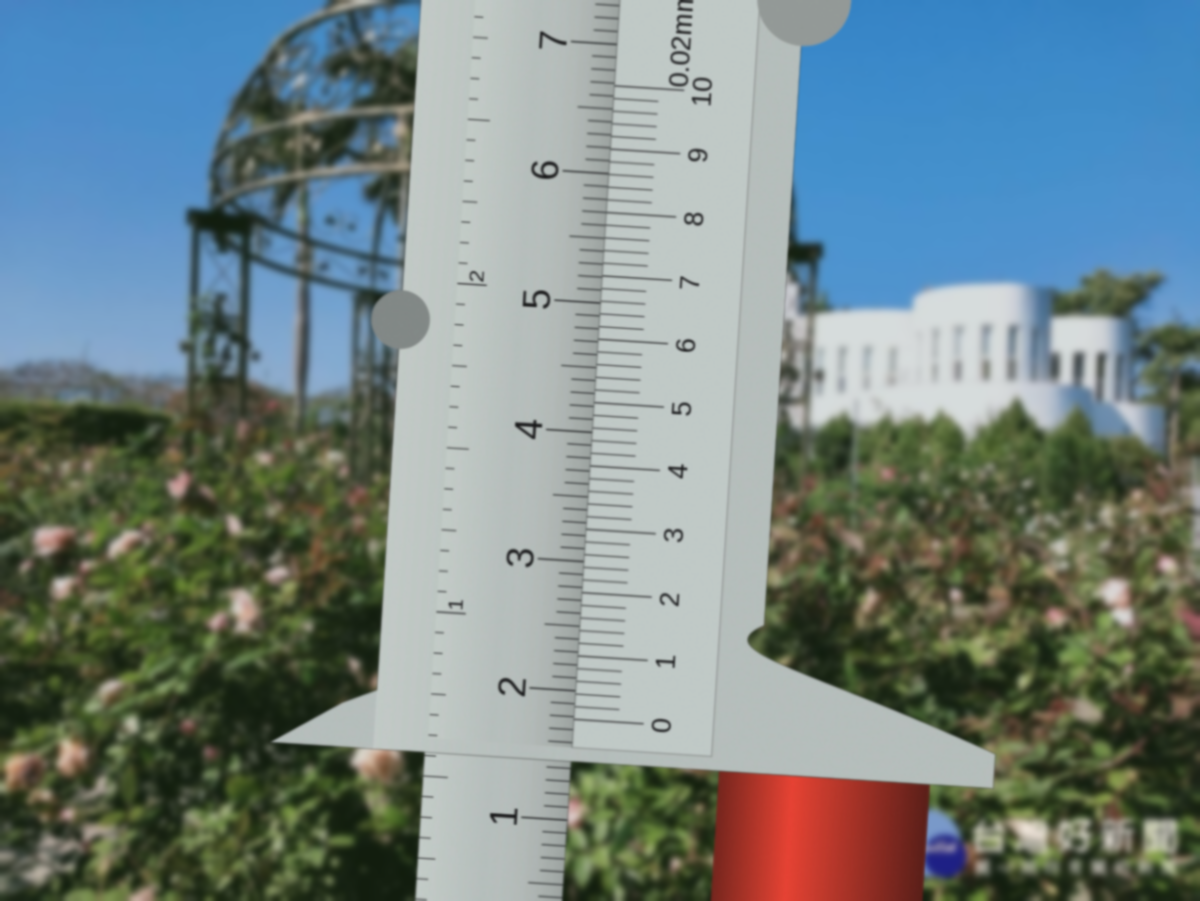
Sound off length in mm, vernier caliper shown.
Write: 17.8 mm
